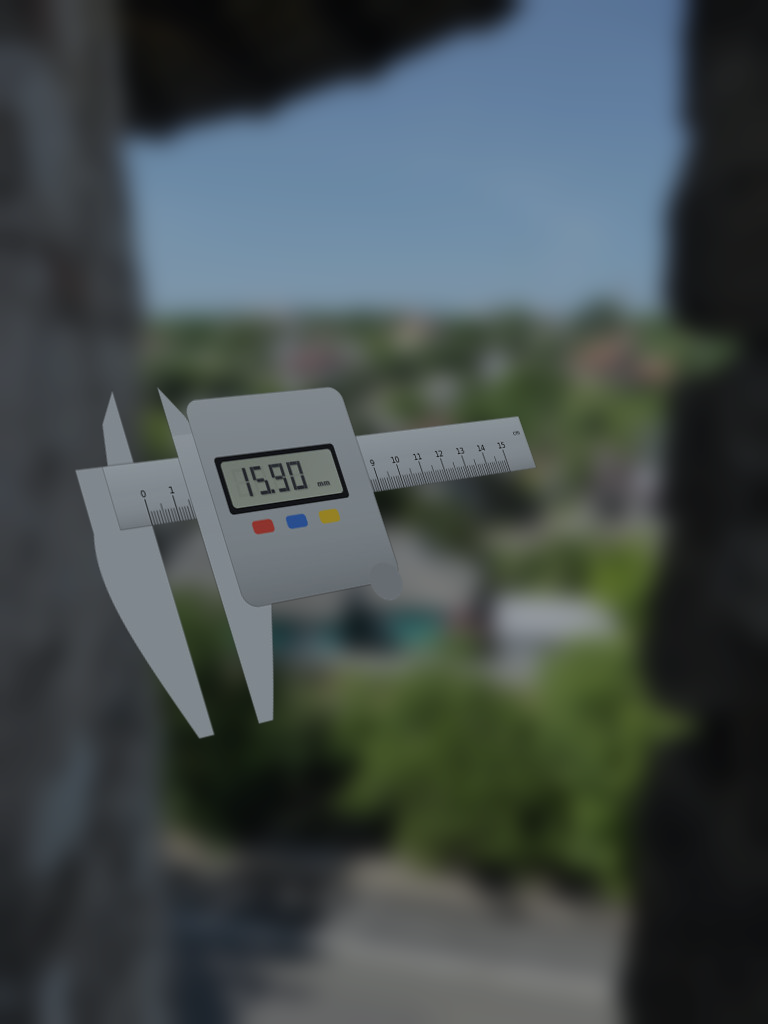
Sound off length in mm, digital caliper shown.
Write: 15.90 mm
